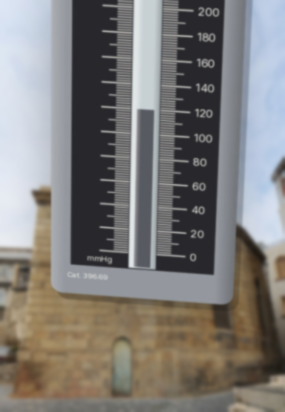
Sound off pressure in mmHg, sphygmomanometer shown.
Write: 120 mmHg
